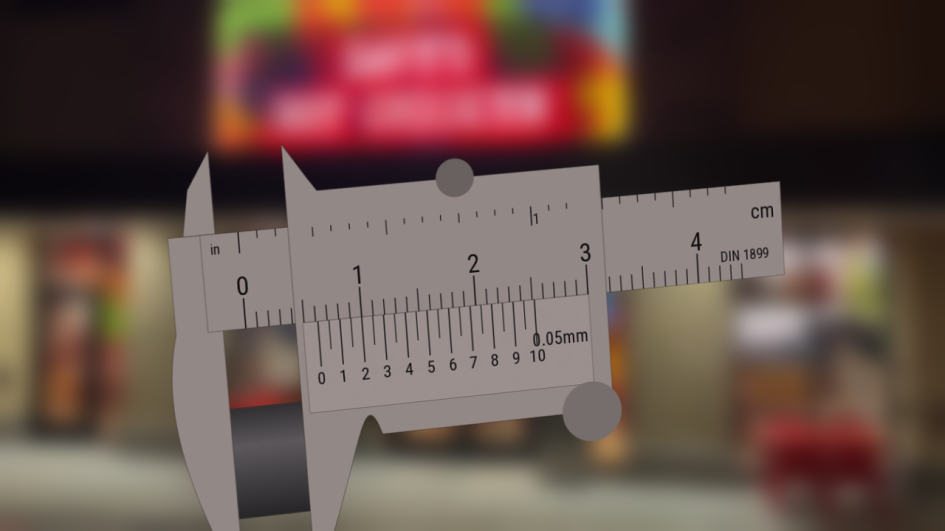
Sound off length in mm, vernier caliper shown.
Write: 6.2 mm
